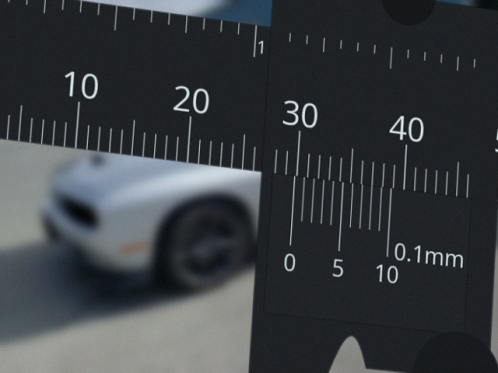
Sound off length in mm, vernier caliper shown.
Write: 29.8 mm
